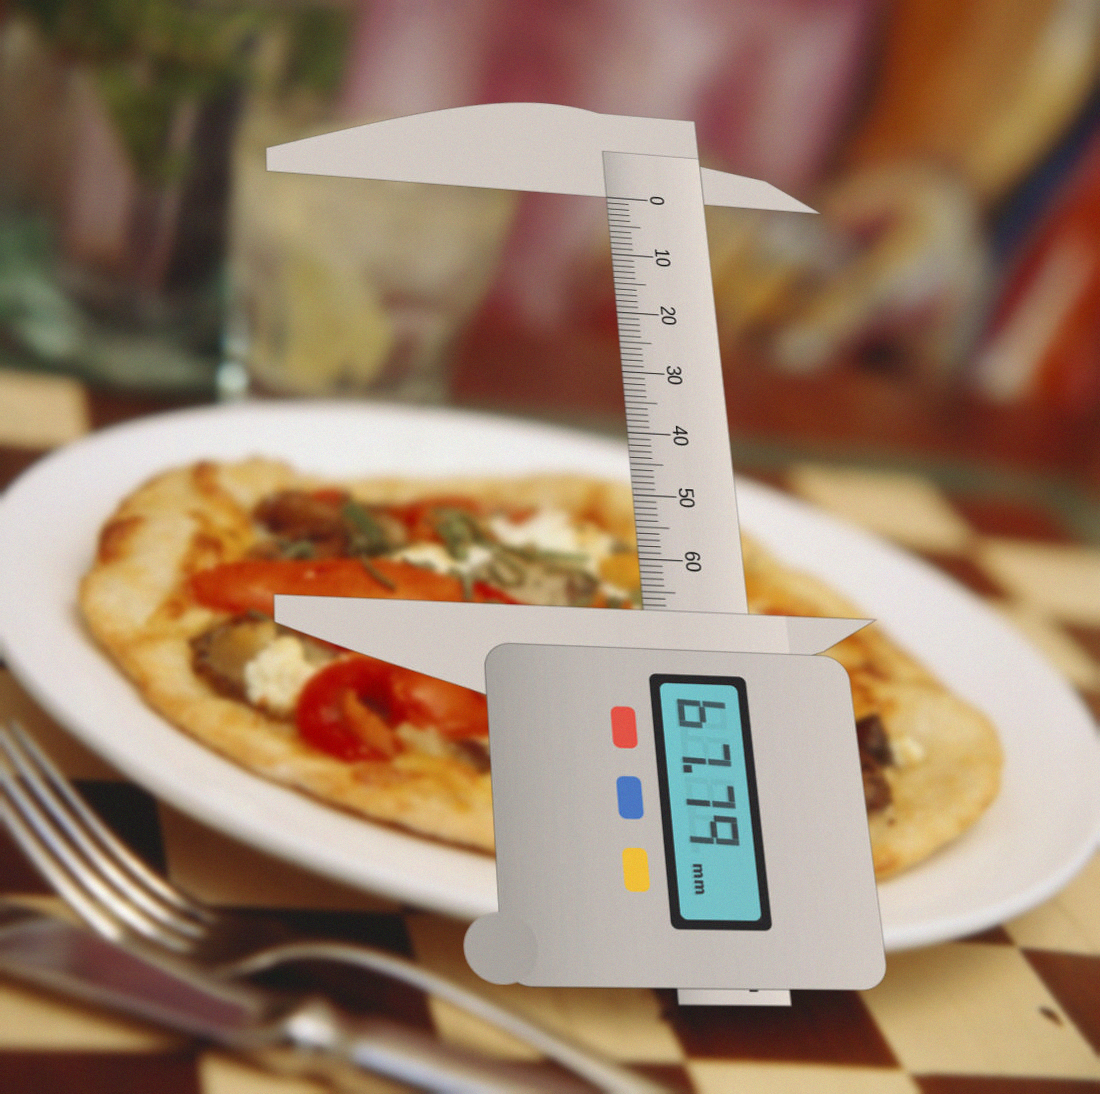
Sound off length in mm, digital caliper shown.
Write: 67.79 mm
